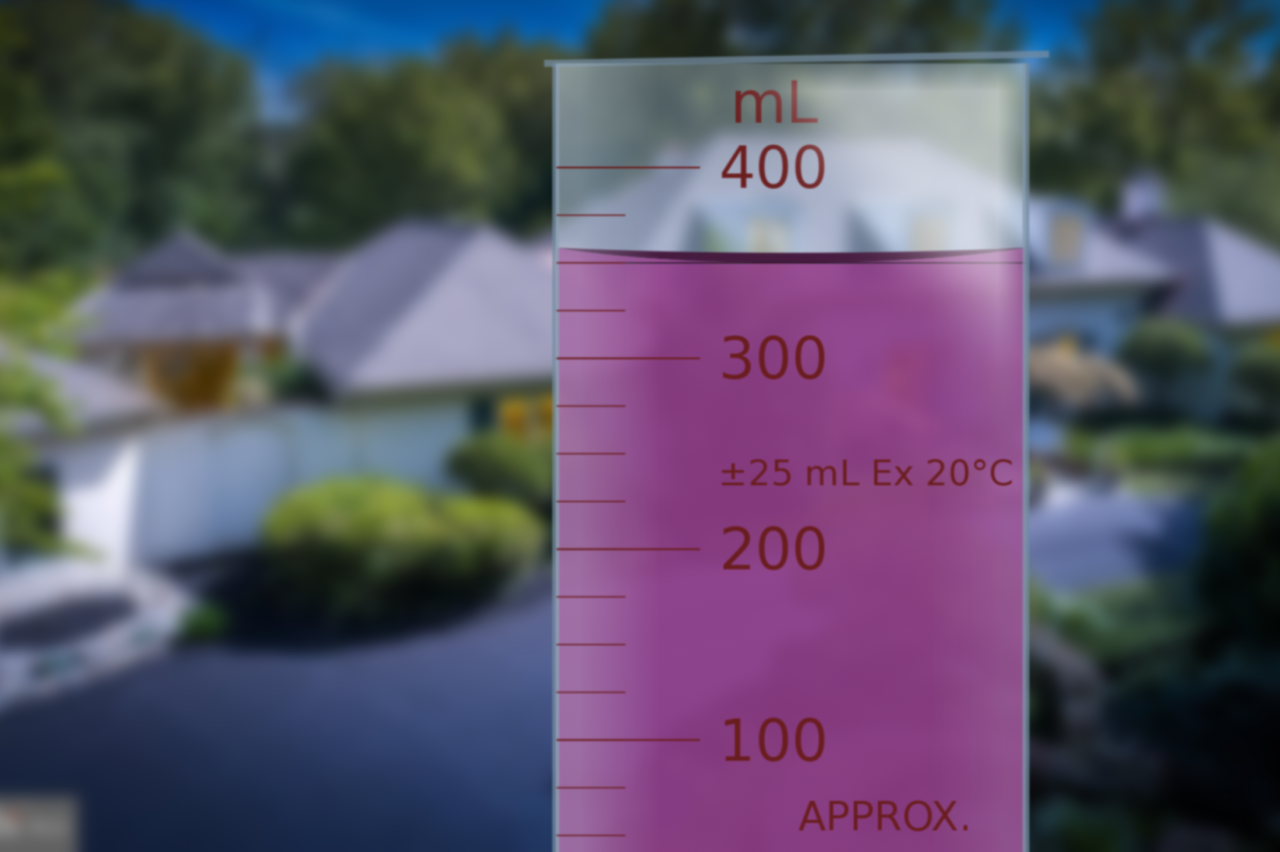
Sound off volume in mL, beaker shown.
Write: 350 mL
